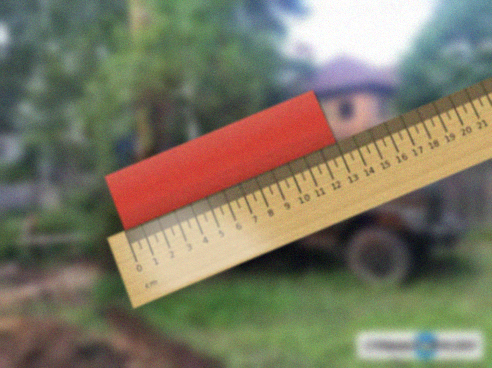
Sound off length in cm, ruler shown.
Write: 13 cm
